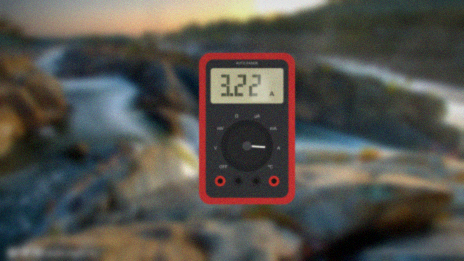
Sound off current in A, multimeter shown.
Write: 3.22 A
